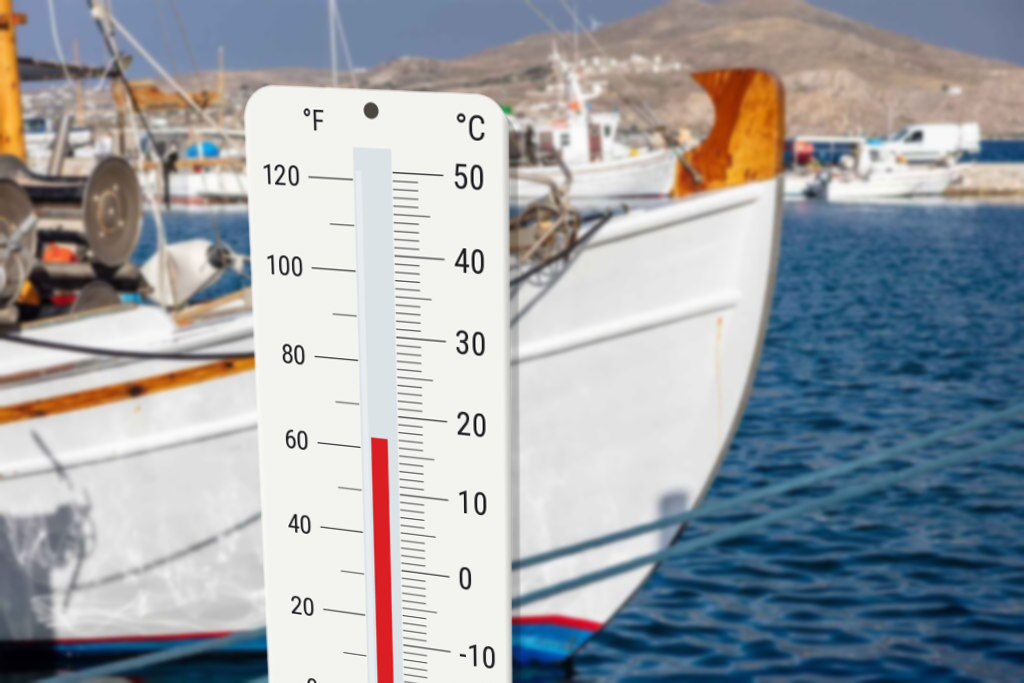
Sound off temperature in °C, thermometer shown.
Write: 17 °C
